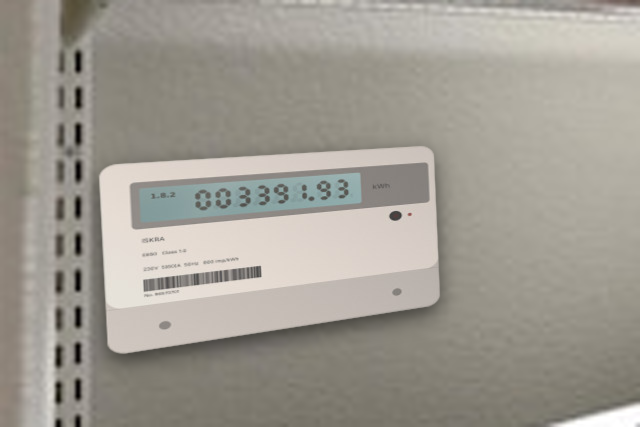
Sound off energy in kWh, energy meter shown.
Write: 3391.93 kWh
